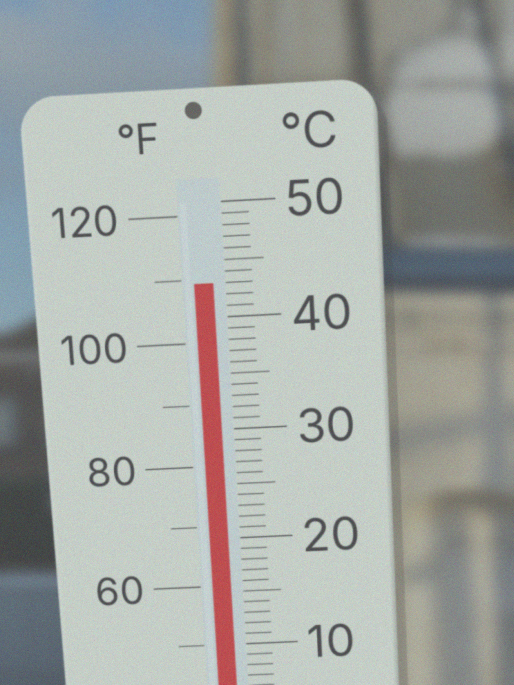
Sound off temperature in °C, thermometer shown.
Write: 43 °C
